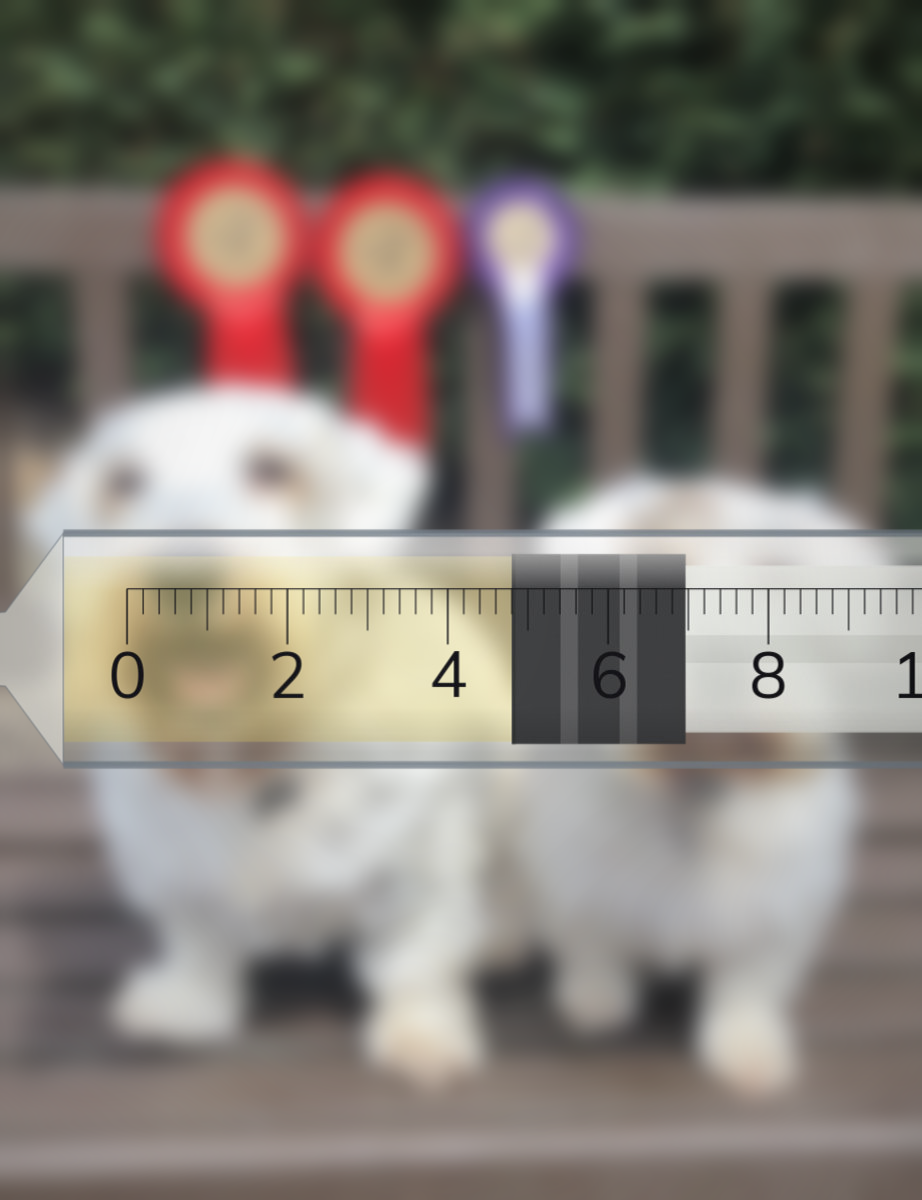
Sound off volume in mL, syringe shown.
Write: 4.8 mL
